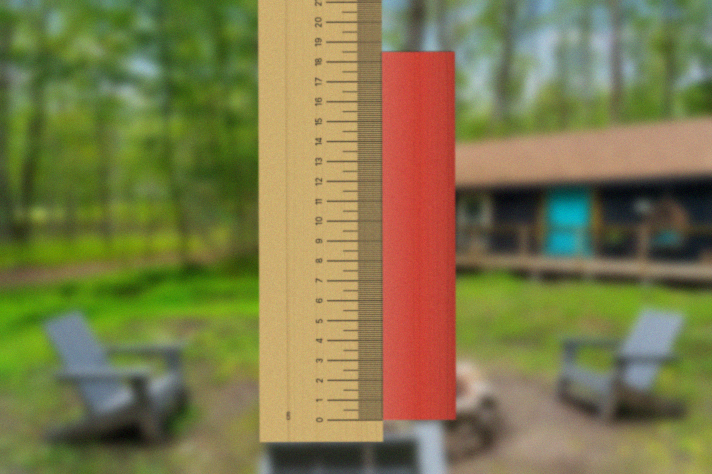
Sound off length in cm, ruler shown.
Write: 18.5 cm
